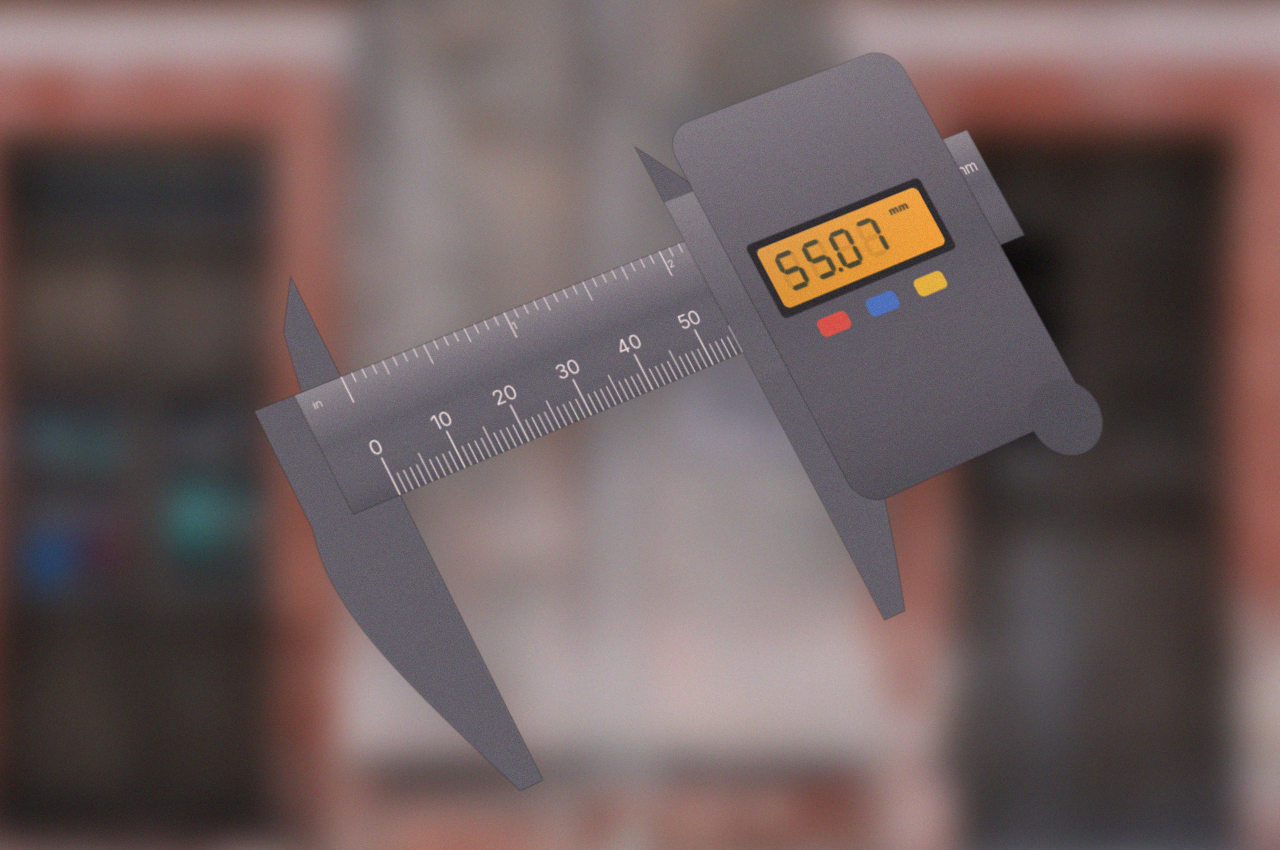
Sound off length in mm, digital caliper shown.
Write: 55.07 mm
